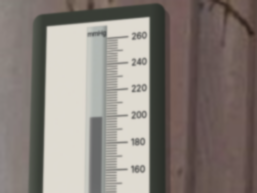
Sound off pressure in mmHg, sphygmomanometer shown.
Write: 200 mmHg
